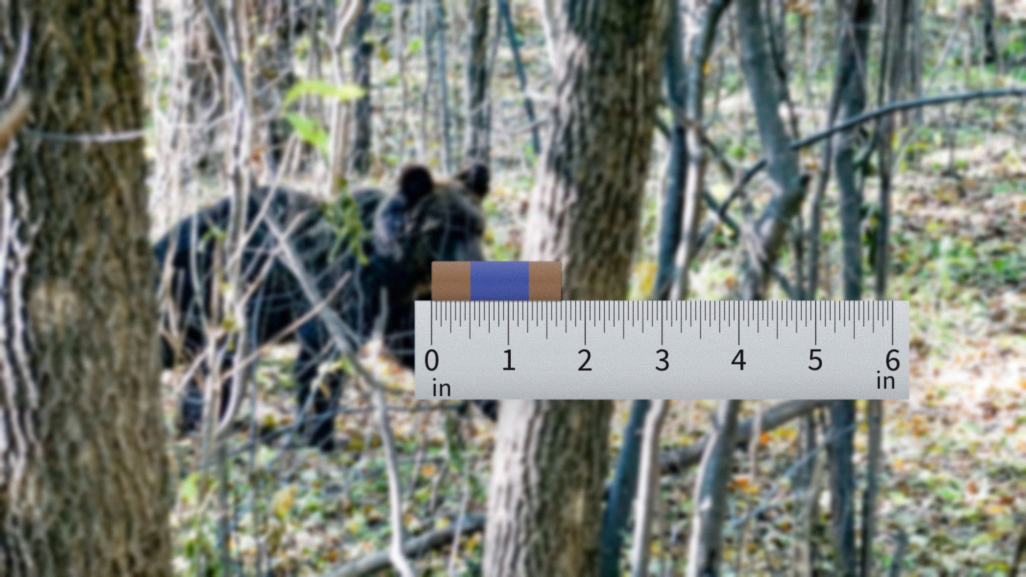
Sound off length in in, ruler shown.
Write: 1.6875 in
